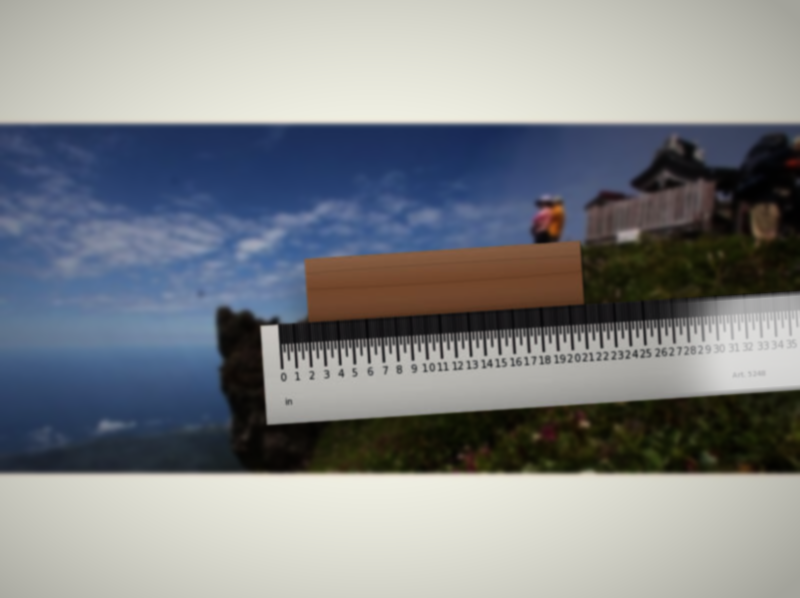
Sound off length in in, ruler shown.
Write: 19 in
